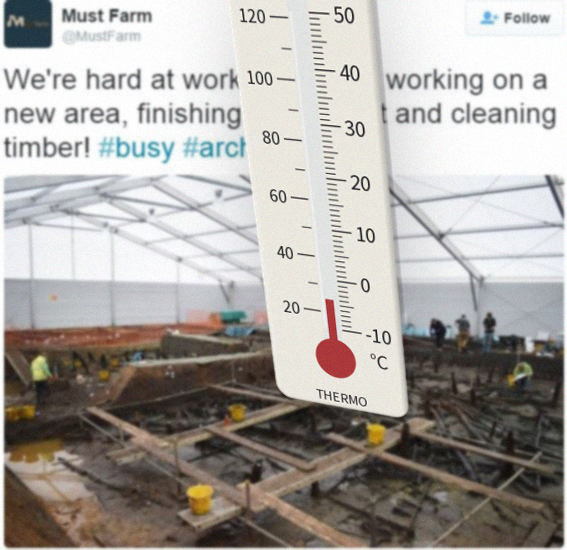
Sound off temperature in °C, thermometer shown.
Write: -4 °C
